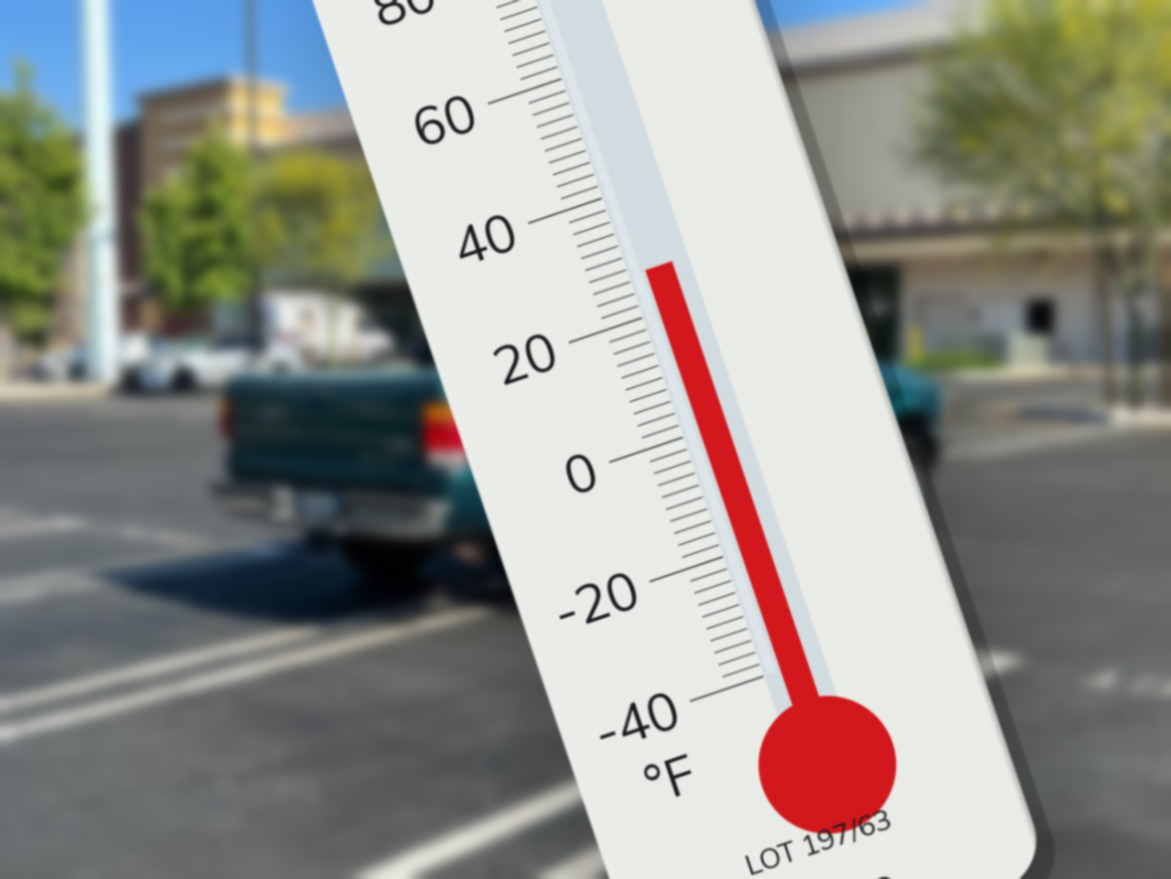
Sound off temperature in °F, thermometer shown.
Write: 27 °F
